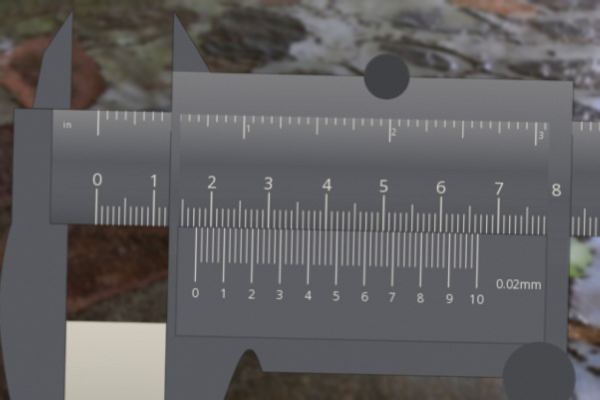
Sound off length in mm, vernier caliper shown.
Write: 17.5 mm
